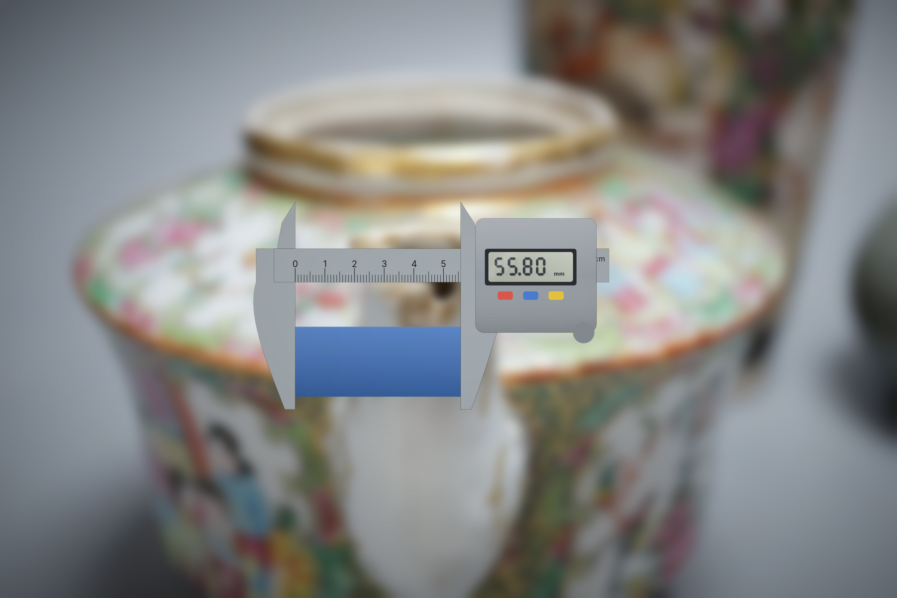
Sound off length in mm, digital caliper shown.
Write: 55.80 mm
